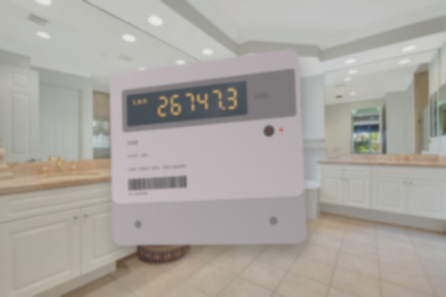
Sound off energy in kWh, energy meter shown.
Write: 26747.3 kWh
